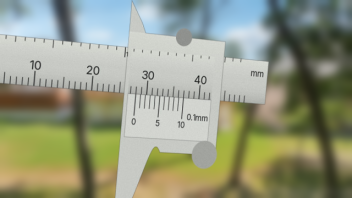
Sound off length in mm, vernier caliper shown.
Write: 28.0 mm
